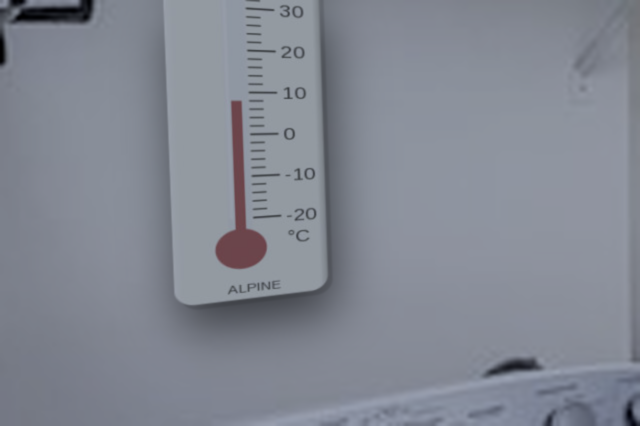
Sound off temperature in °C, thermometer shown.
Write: 8 °C
